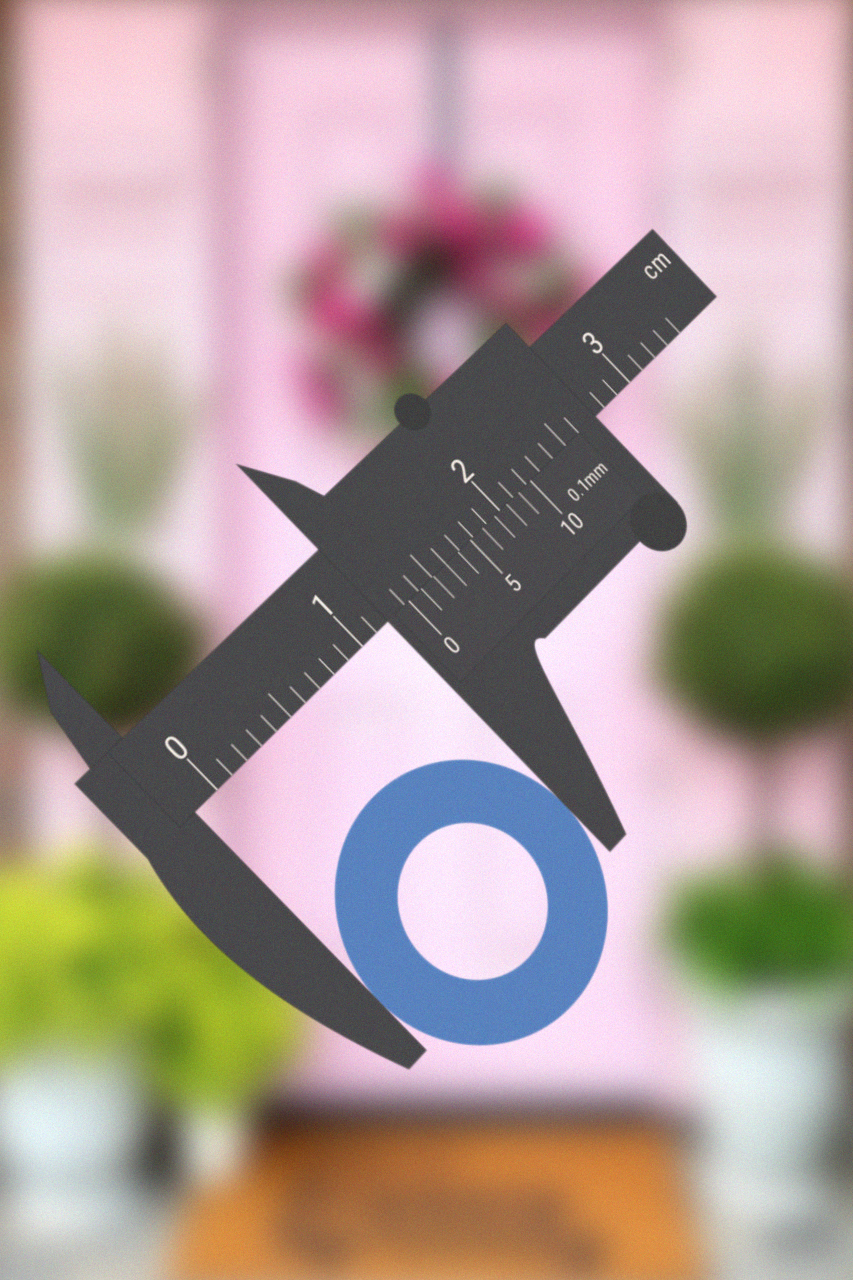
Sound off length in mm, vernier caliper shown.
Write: 13.3 mm
